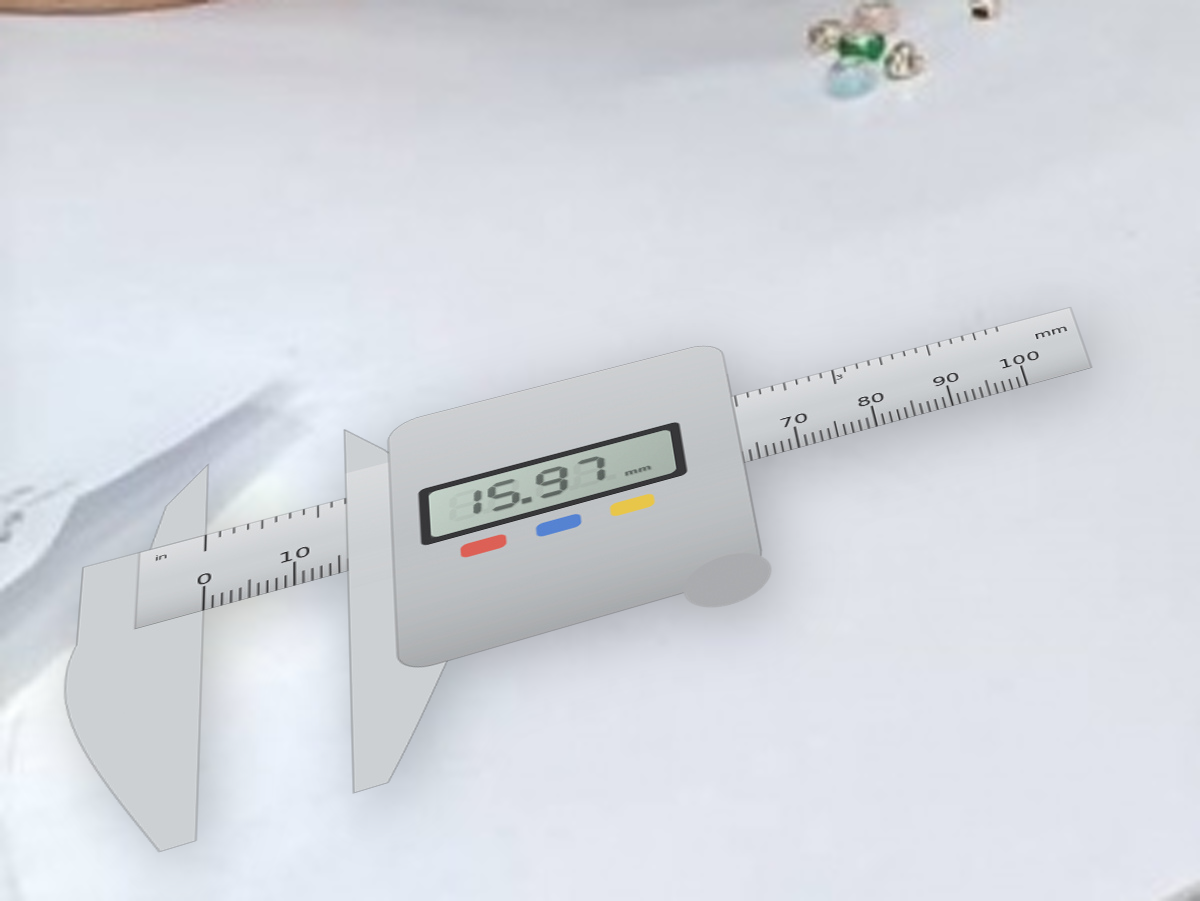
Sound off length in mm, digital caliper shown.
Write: 15.97 mm
